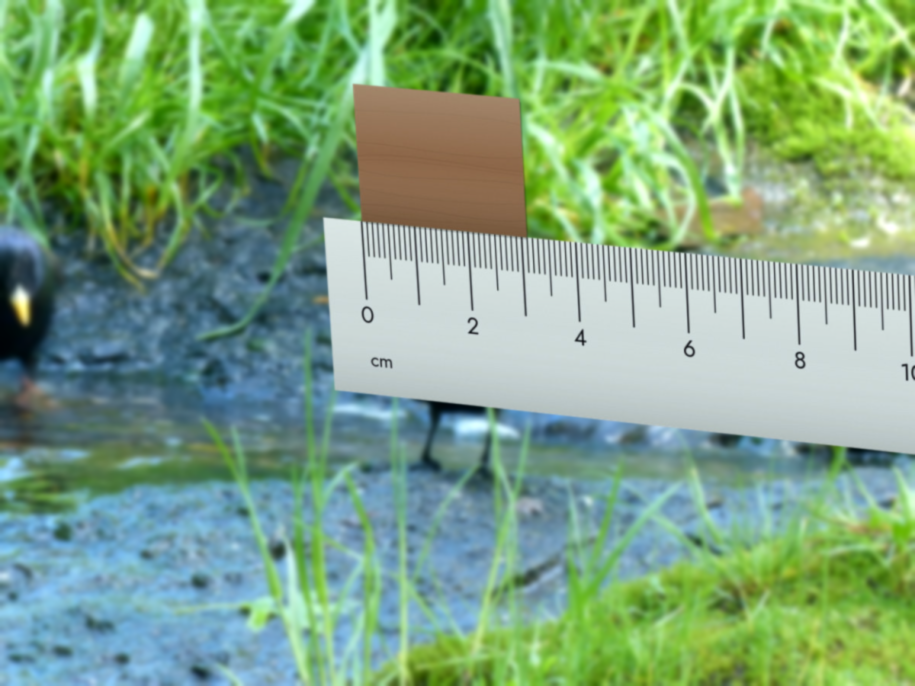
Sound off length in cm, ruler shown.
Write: 3.1 cm
